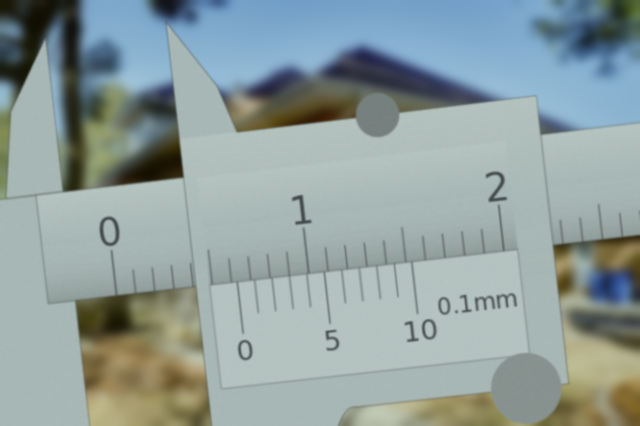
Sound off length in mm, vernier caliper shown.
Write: 6.3 mm
